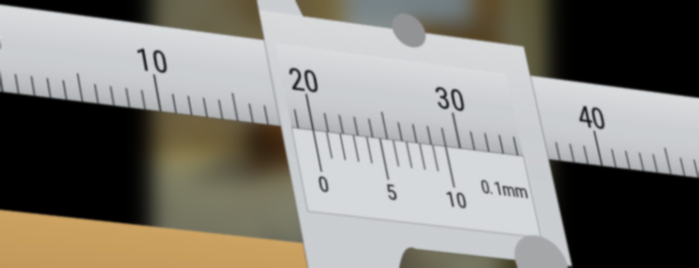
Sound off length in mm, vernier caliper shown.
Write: 20.0 mm
